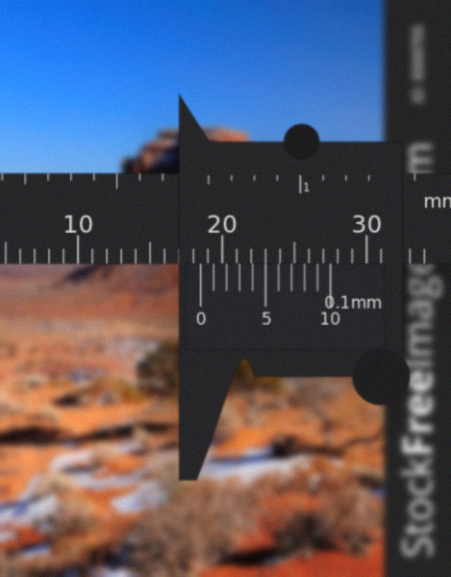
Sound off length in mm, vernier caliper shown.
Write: 18.5 mm
